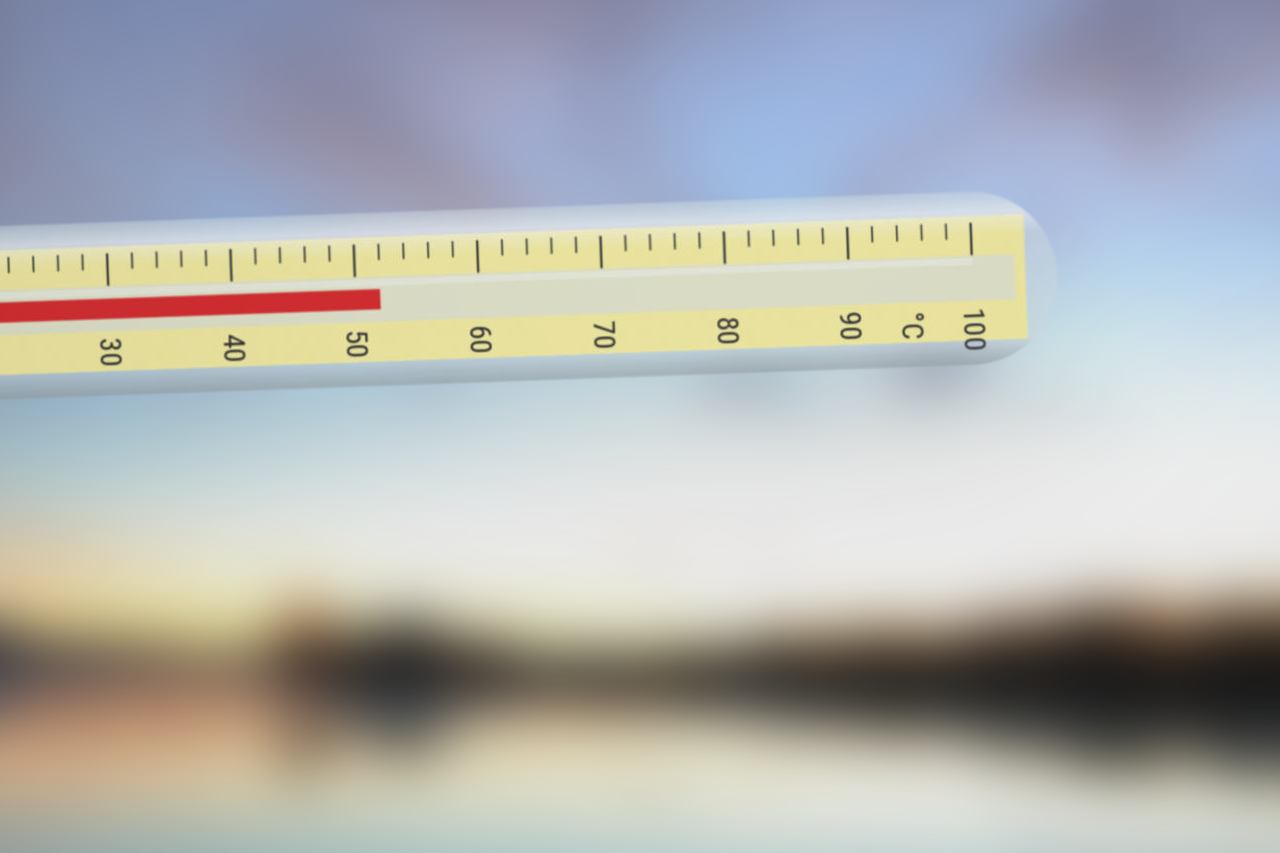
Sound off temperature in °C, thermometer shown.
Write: 52 °C
